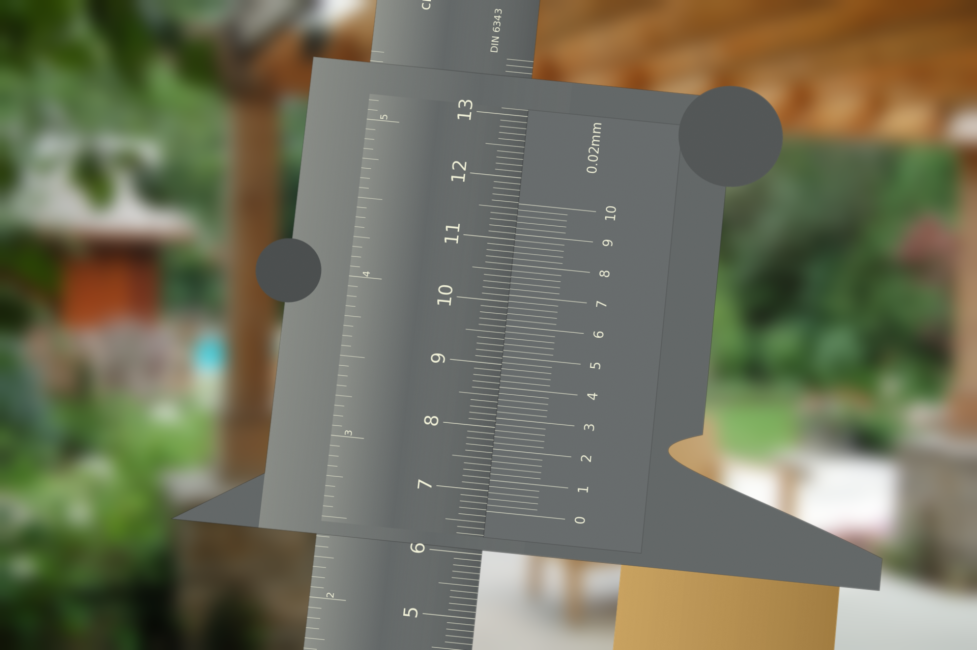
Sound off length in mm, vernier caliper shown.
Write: 66.8 mm
